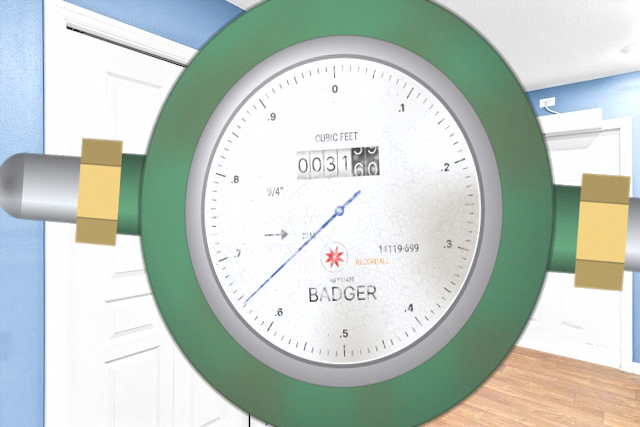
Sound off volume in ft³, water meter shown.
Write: 3159.64 ft³
